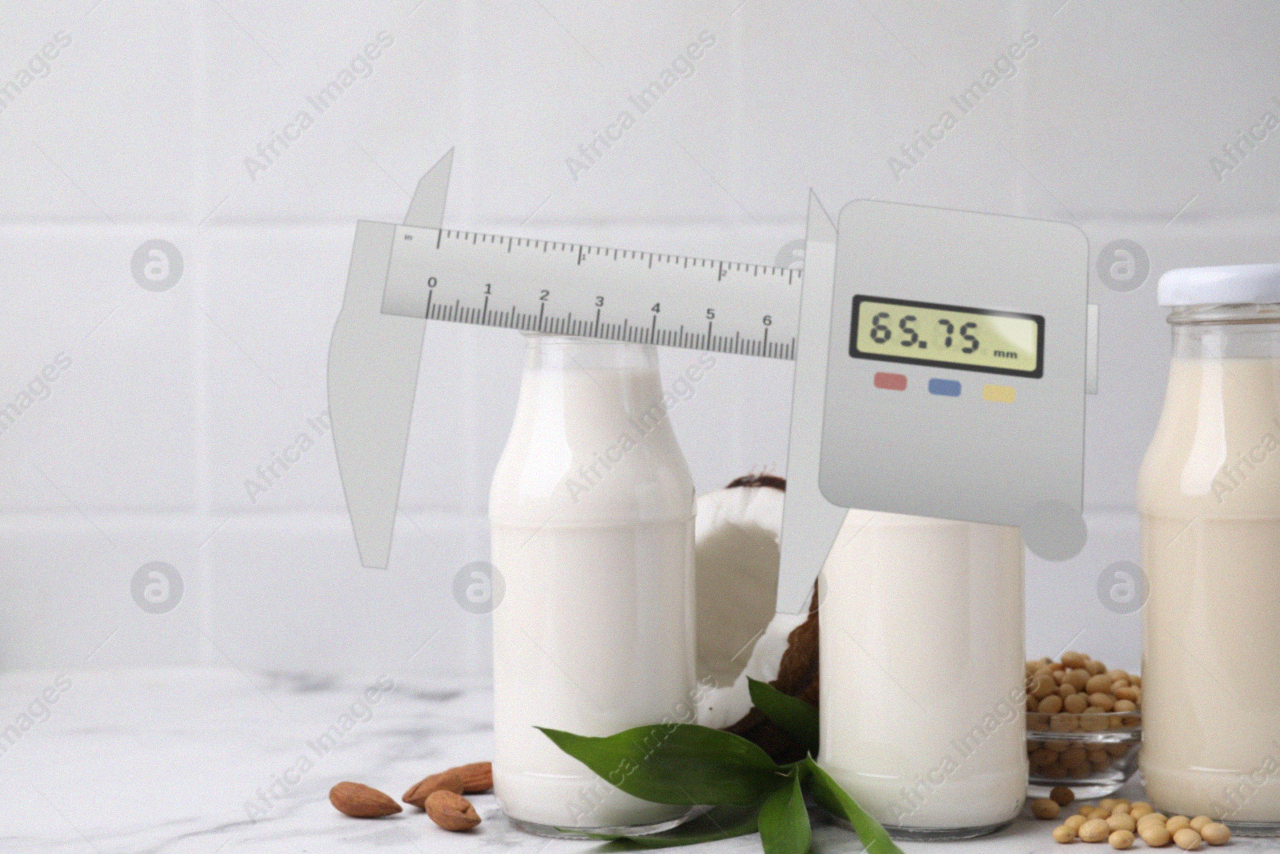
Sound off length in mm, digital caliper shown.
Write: 65.75 mm
